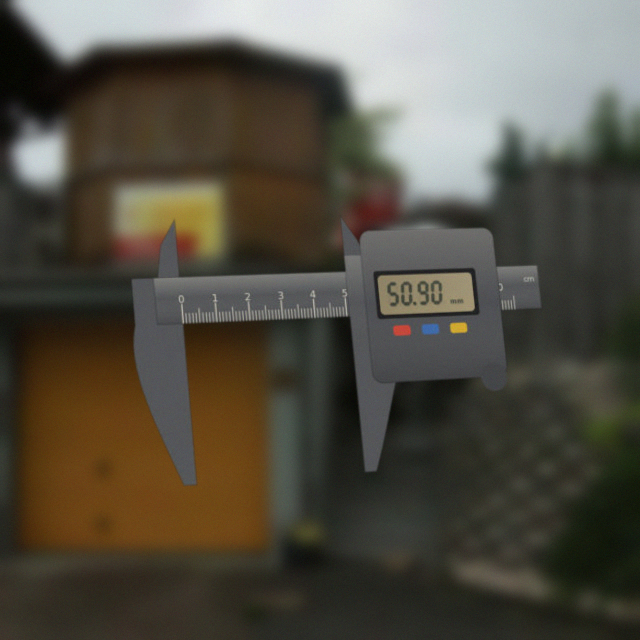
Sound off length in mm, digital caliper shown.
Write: 50.90 mm
